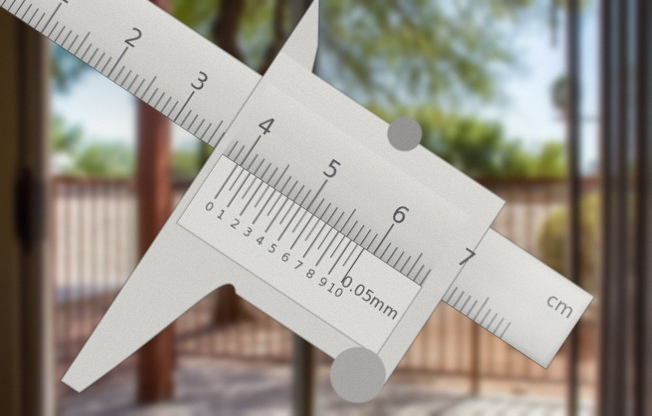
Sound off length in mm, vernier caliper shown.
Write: 39.6 mm
